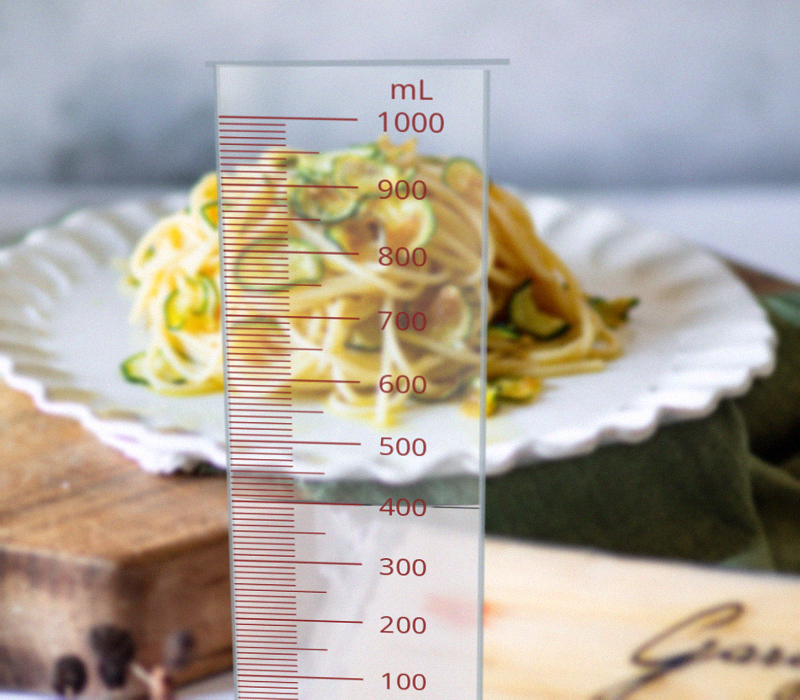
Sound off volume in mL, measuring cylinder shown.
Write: 400 mL
